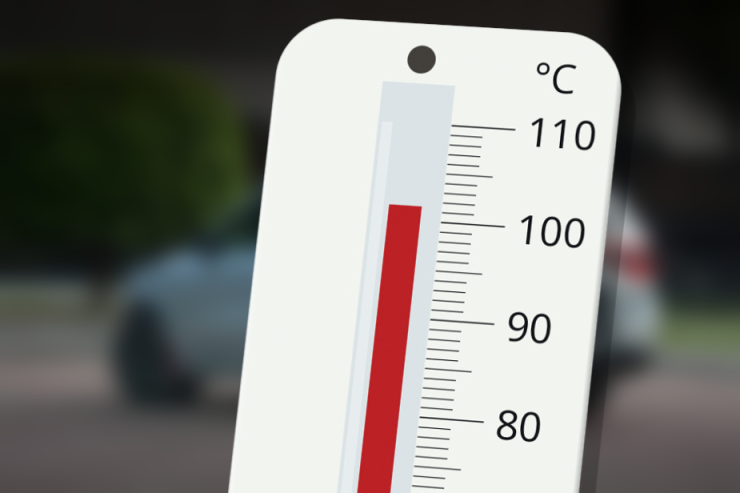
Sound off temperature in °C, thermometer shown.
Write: 101.5 °C
